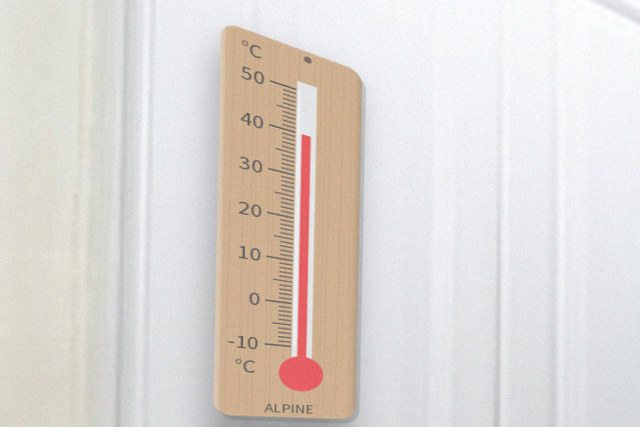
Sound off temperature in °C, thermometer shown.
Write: 40 °C
